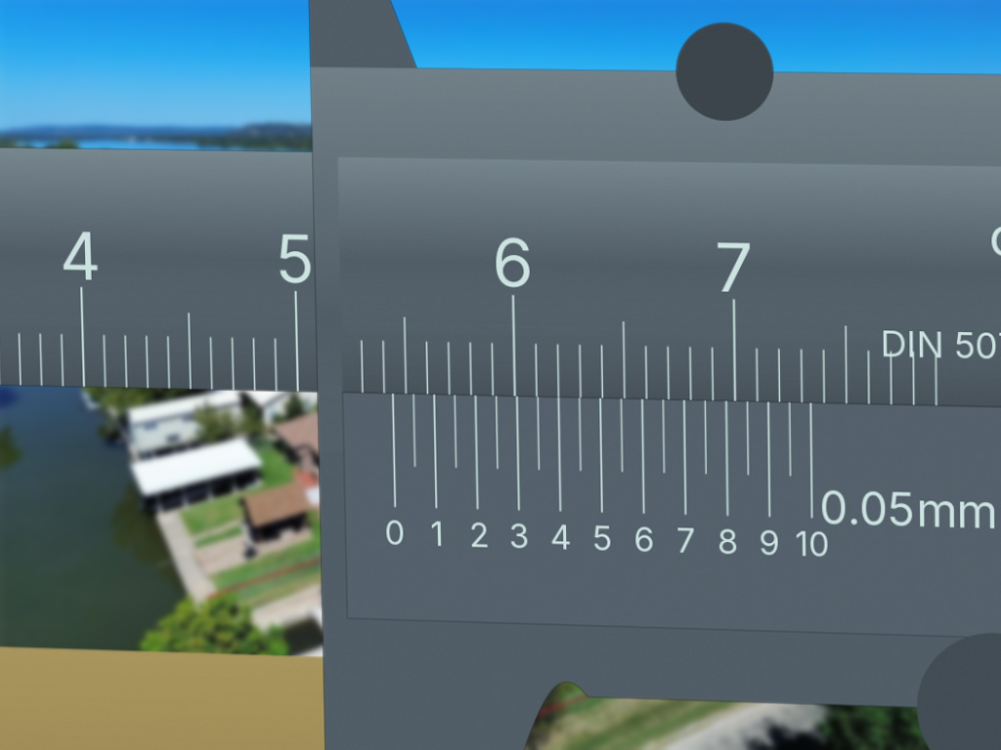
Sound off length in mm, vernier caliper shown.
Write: 54.40 mm
